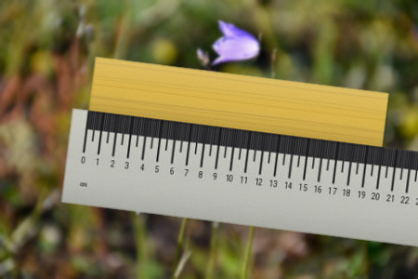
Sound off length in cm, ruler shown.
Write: 20 cm
